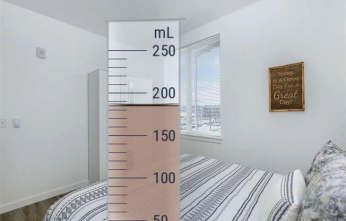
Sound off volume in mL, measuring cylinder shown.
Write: 185 mL
